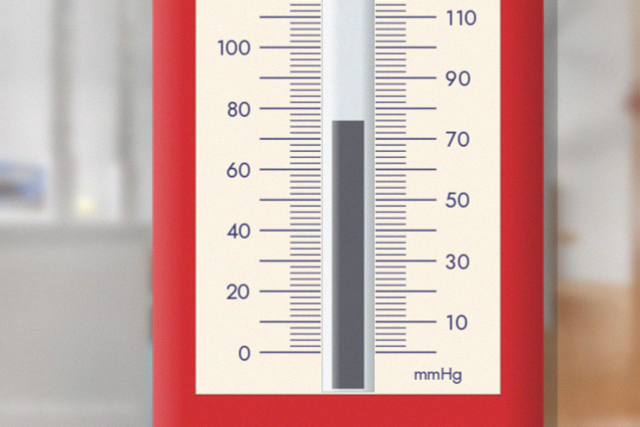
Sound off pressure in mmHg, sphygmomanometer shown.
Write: 76 mmHg
